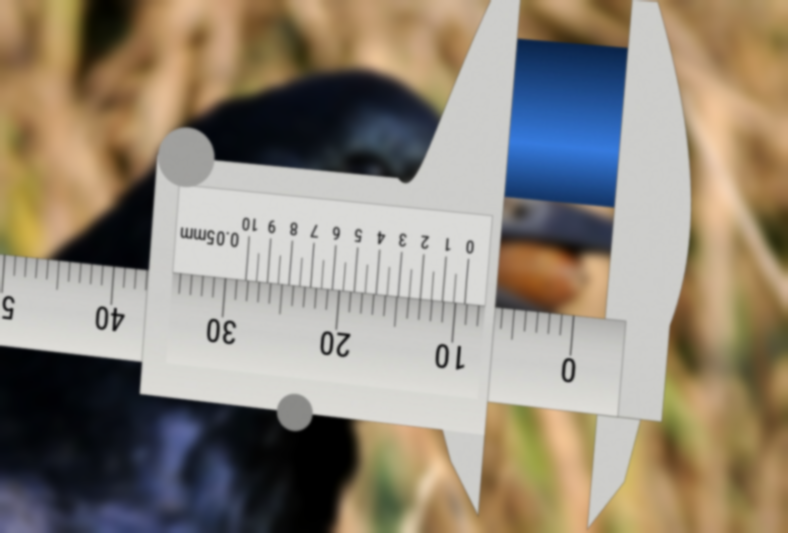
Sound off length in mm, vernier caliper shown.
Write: 9.2 mm
